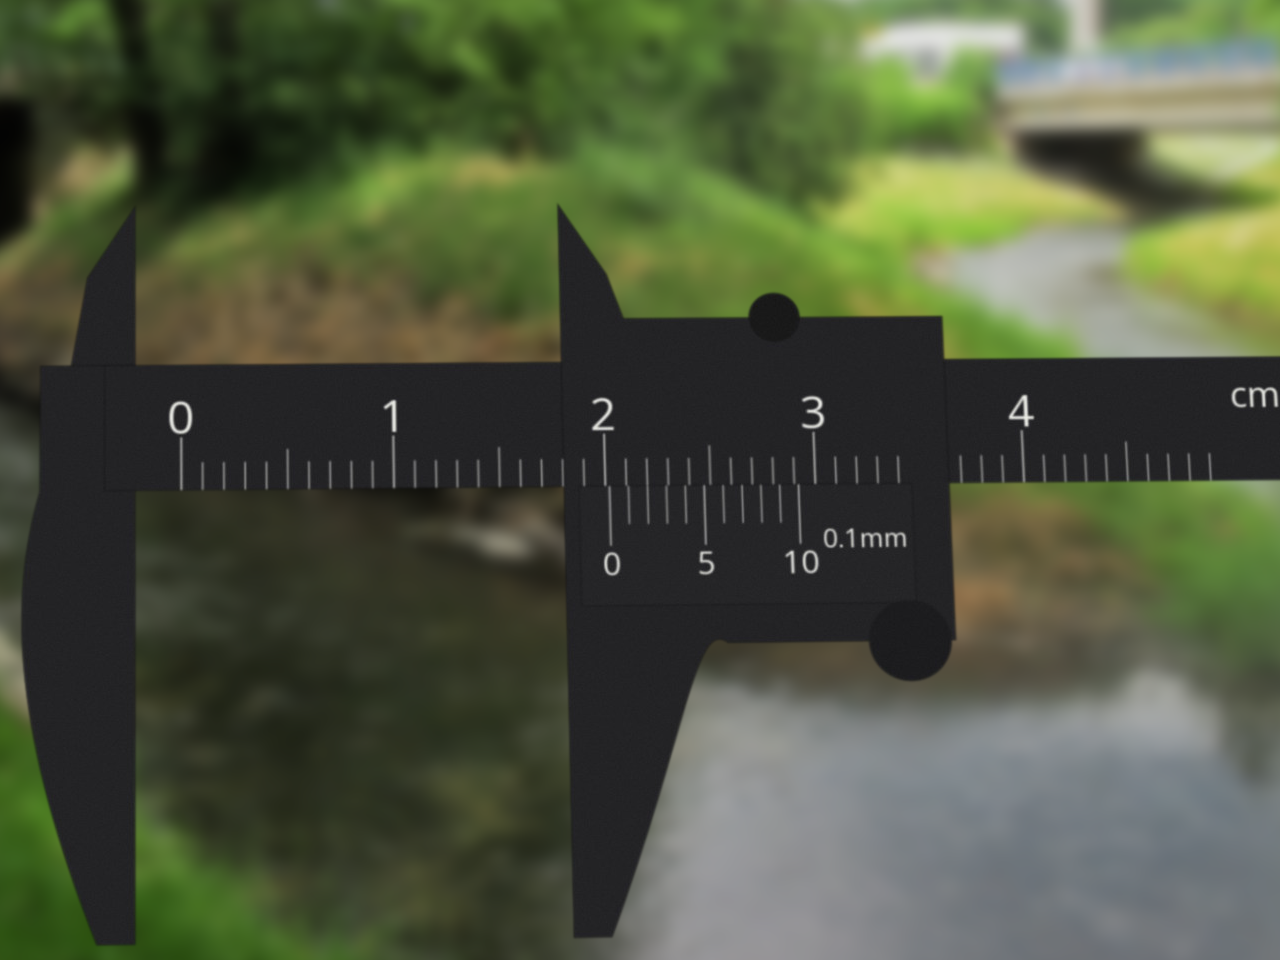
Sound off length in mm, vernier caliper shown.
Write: 20.2 mm
